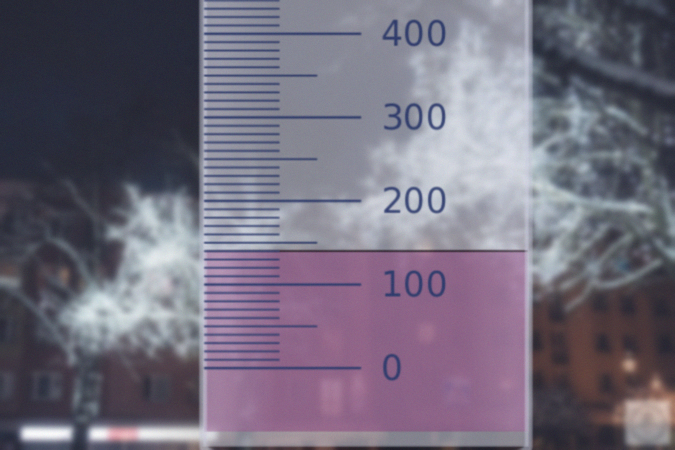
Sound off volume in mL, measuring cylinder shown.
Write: 140 mL
